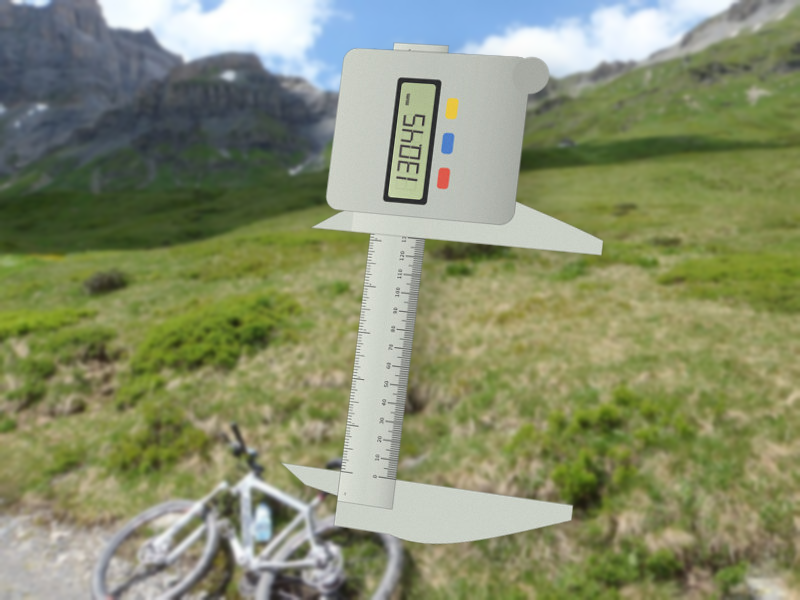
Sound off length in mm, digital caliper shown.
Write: 130.45 mm
